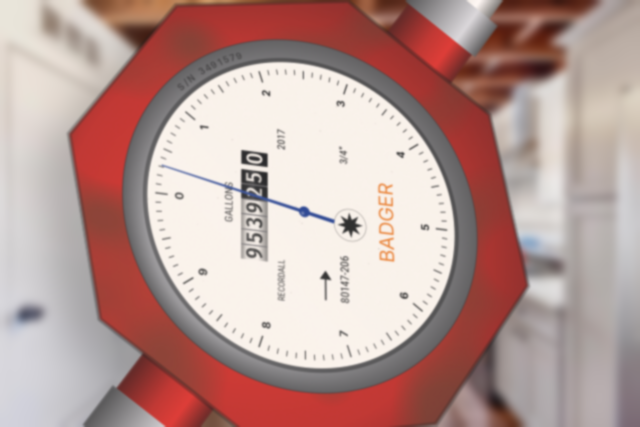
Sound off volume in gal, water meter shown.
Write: 9539250.3 gal
